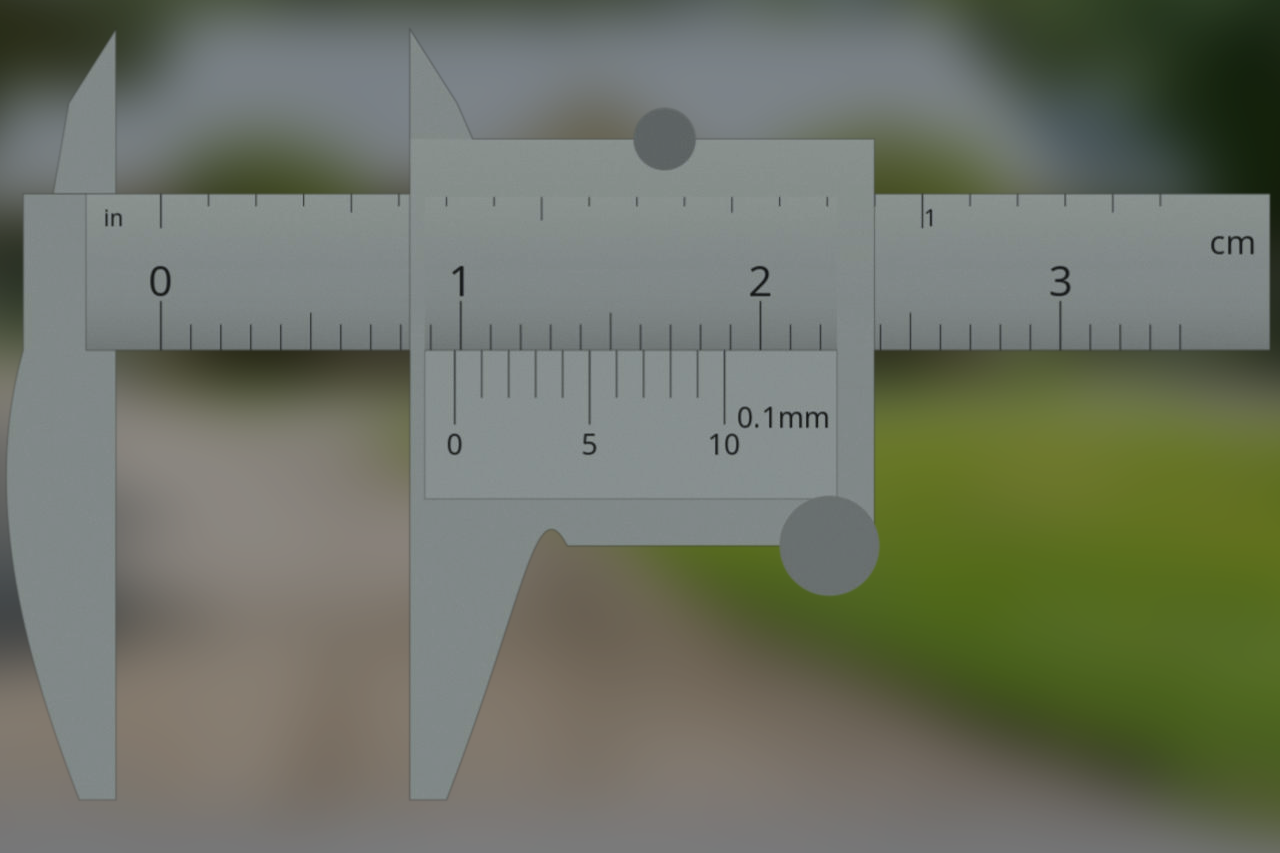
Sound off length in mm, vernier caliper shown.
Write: 9.8 mm
